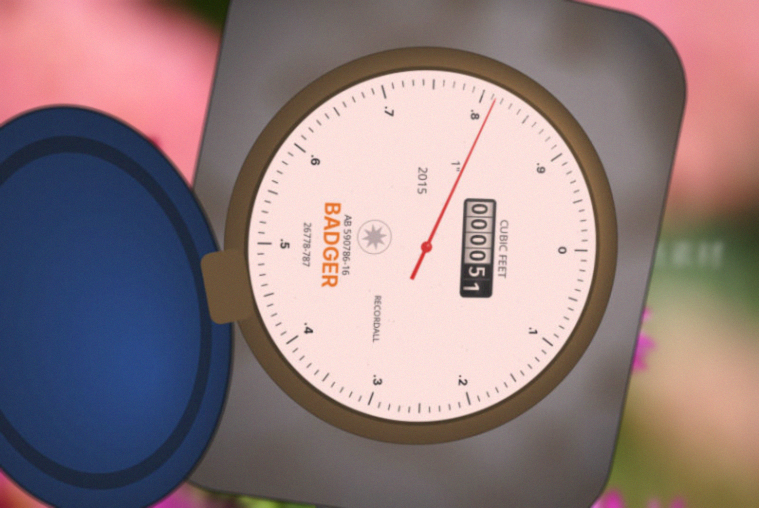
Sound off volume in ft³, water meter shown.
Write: 50.81 ft³
